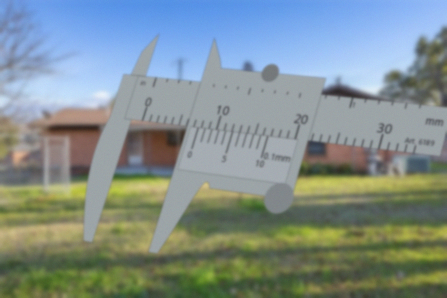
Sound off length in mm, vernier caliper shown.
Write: 7.6 mm
